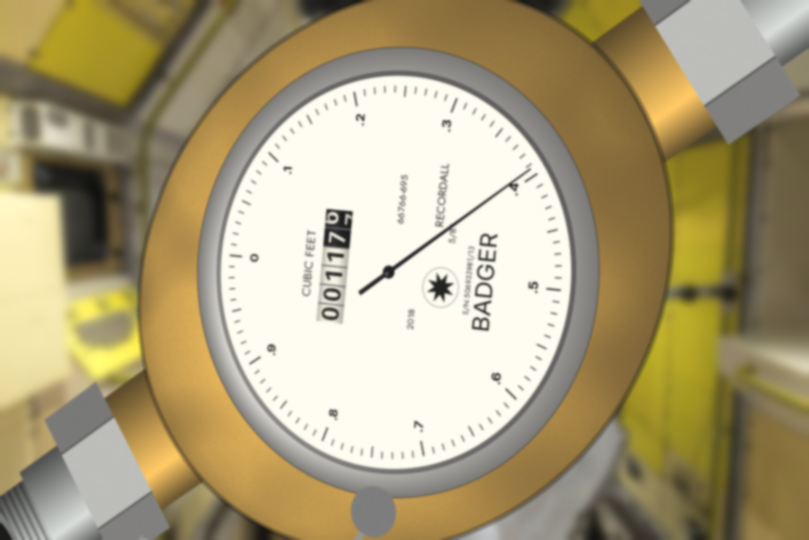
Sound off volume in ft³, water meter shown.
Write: 1176.39 ft³
